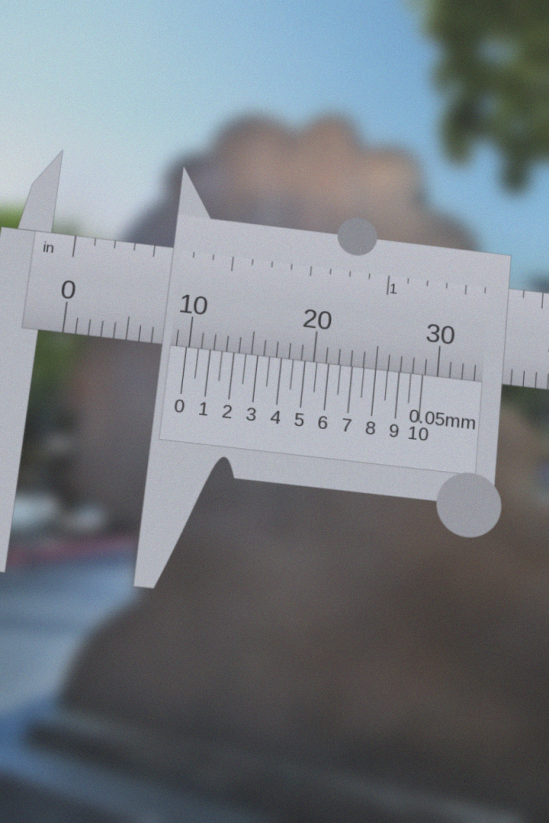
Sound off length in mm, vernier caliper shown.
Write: 9.8 mm
